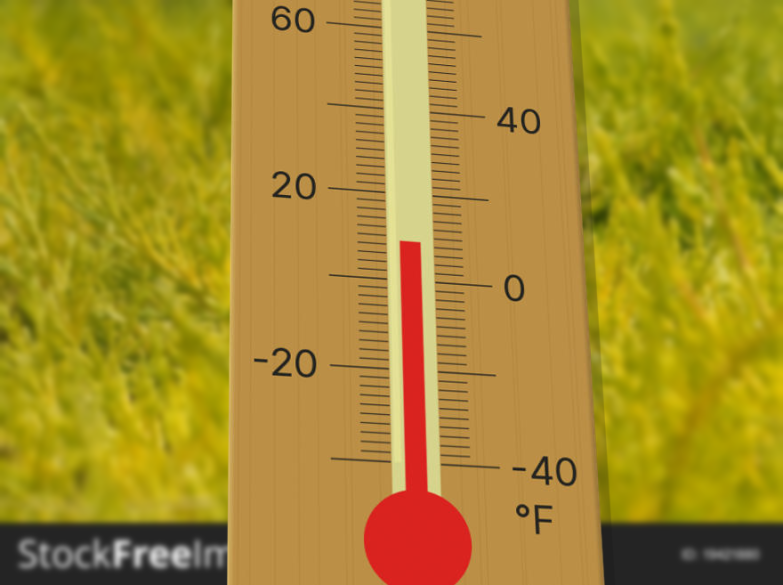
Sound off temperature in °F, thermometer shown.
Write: 9 °F
